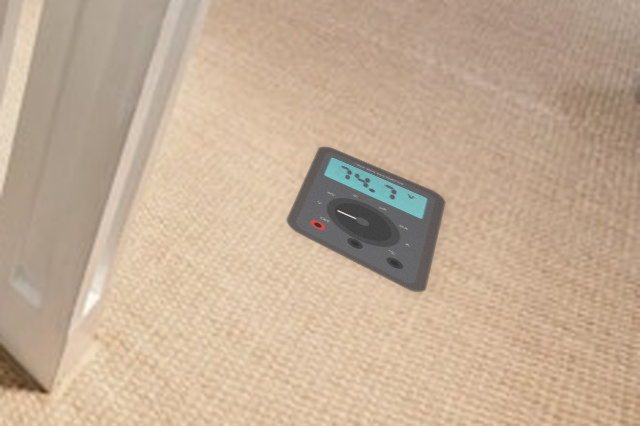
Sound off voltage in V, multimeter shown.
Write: 74.7 V
